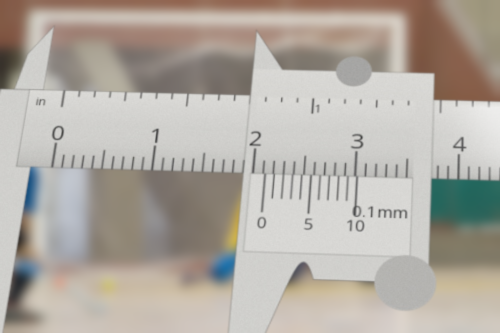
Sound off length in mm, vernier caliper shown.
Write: 21.2 mm
